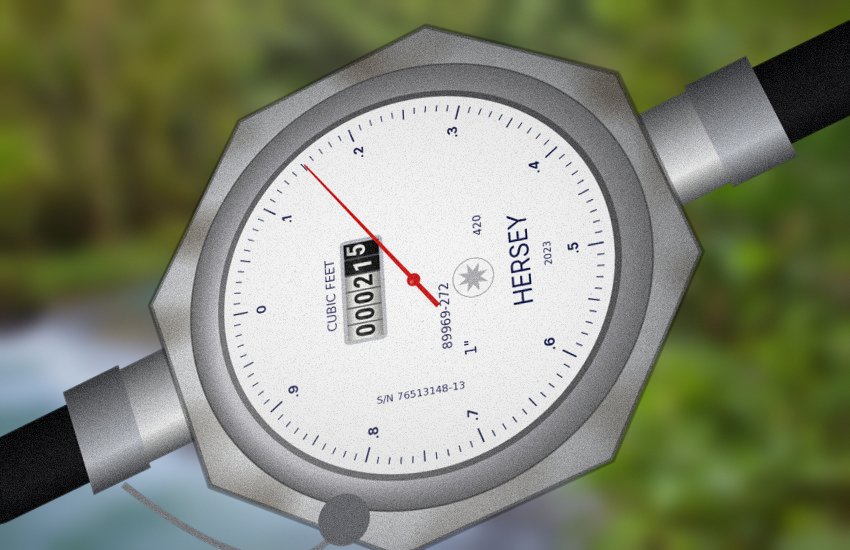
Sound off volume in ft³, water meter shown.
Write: 215.15 ft³
